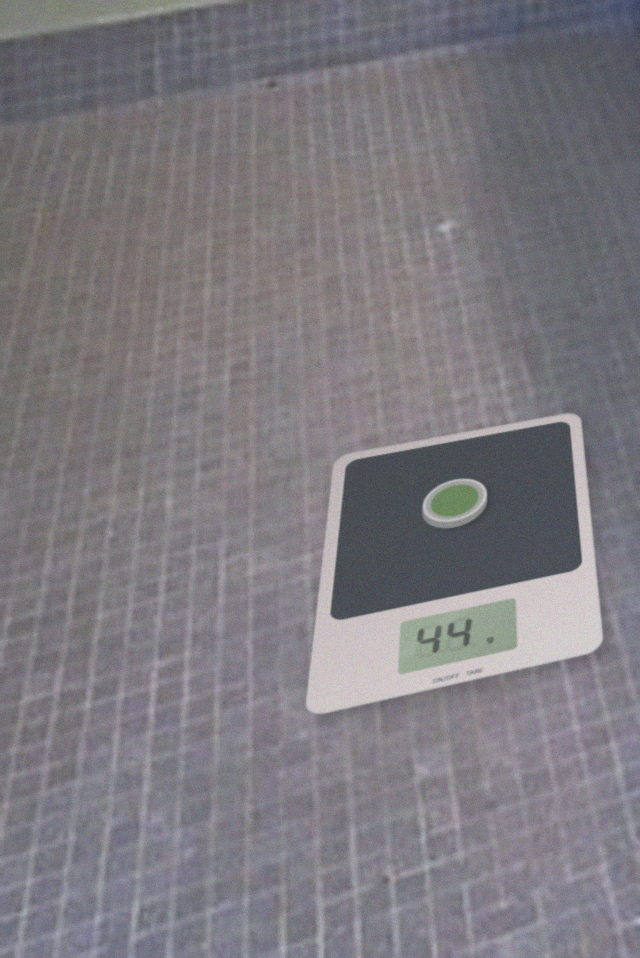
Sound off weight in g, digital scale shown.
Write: 44 g
